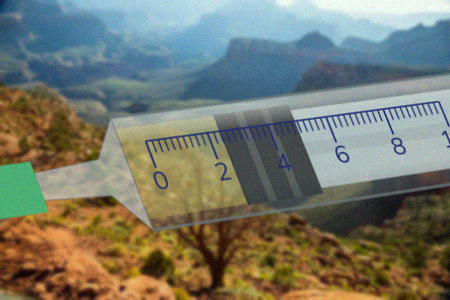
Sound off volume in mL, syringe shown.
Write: 2.4 mL
